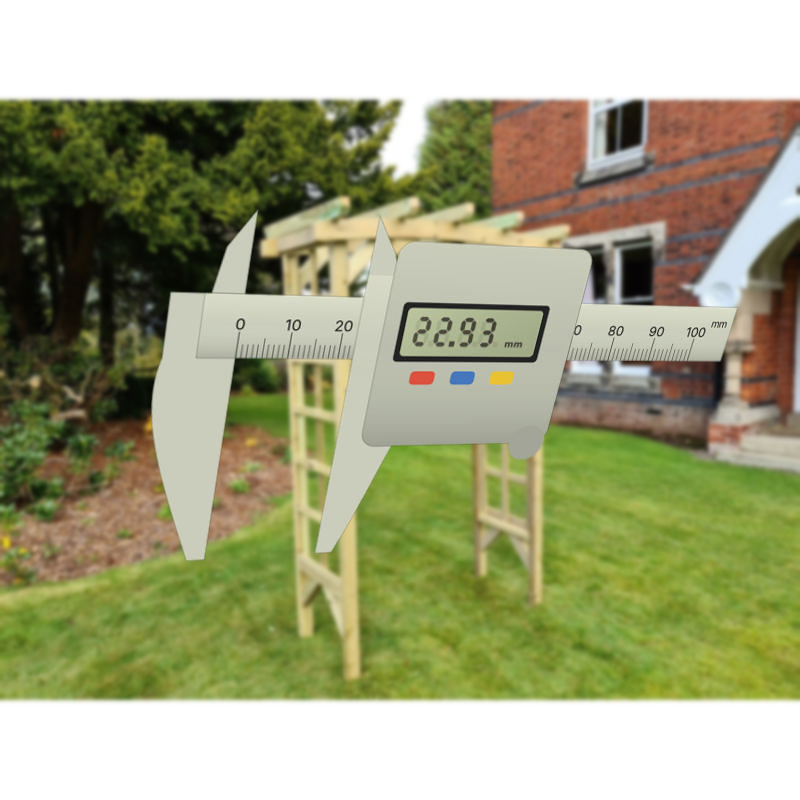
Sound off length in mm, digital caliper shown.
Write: 22.93 mm
